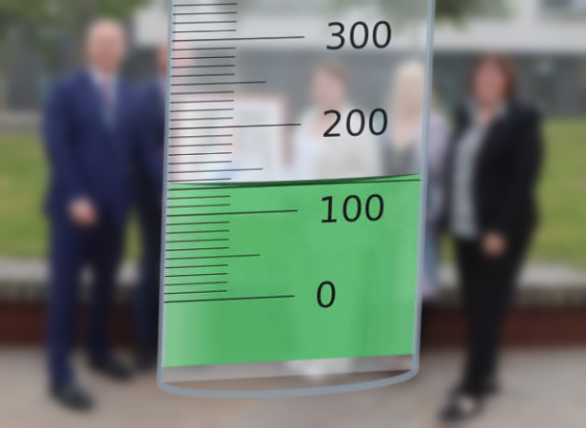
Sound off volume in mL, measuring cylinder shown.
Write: 130 mL
